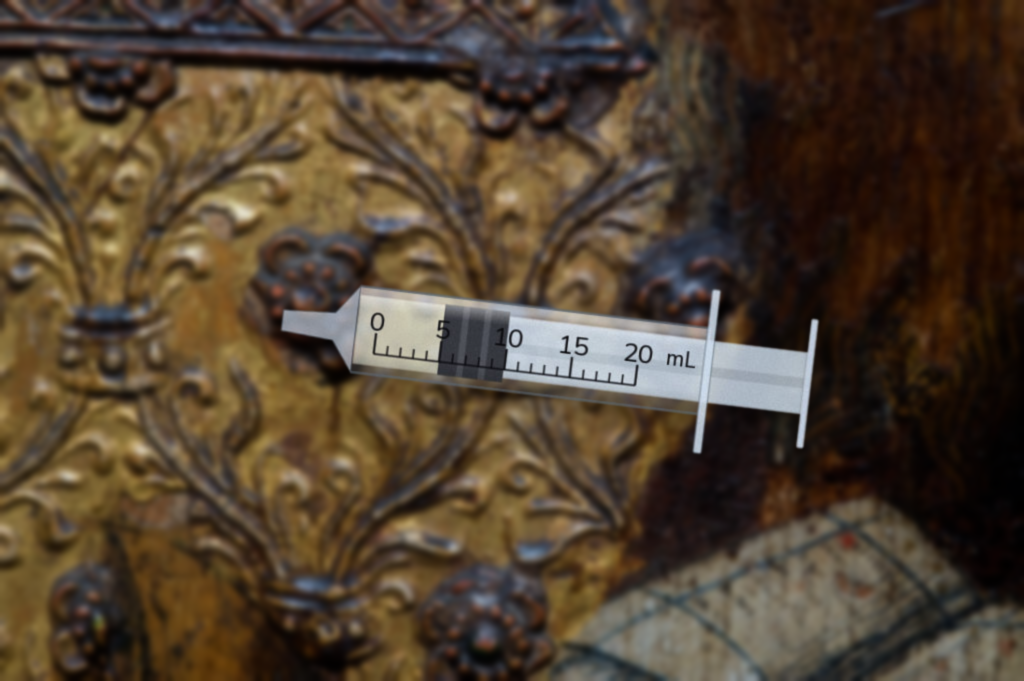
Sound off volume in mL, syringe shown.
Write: 5 mL
